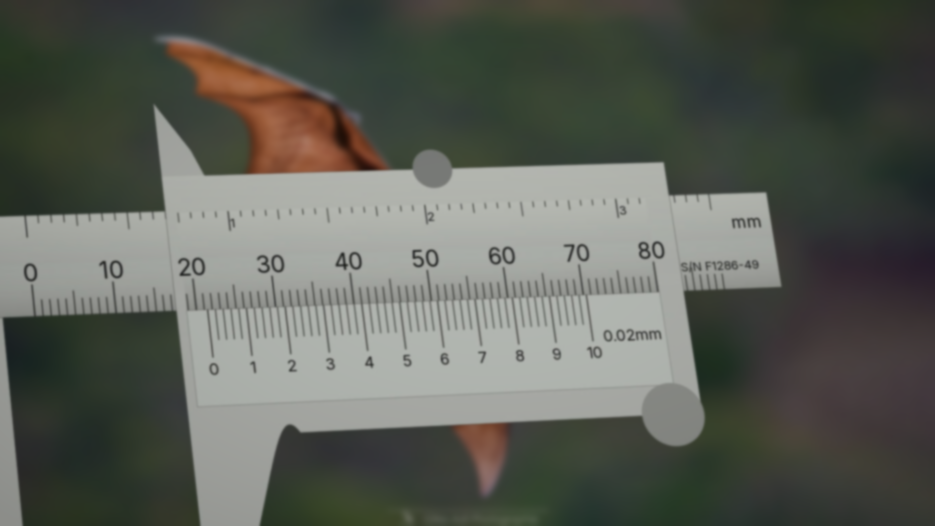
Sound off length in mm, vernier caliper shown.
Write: 21.4 mm
